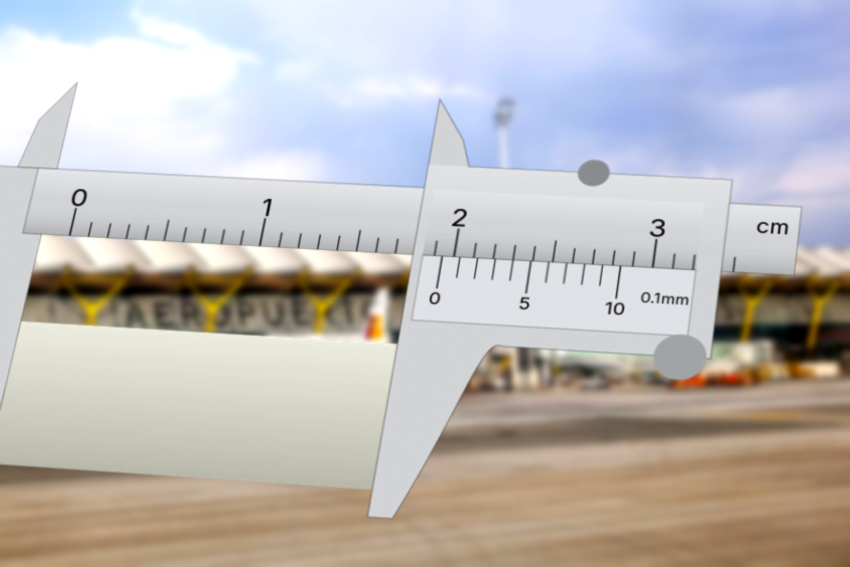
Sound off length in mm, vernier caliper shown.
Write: 19.4 mm
